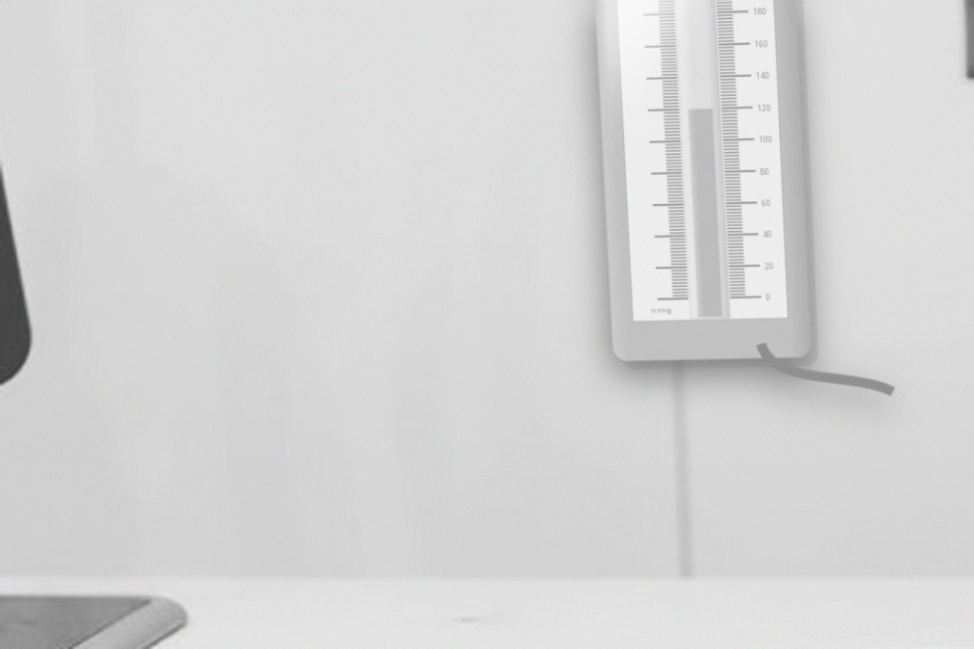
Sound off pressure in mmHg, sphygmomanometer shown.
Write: 120 mmHg
